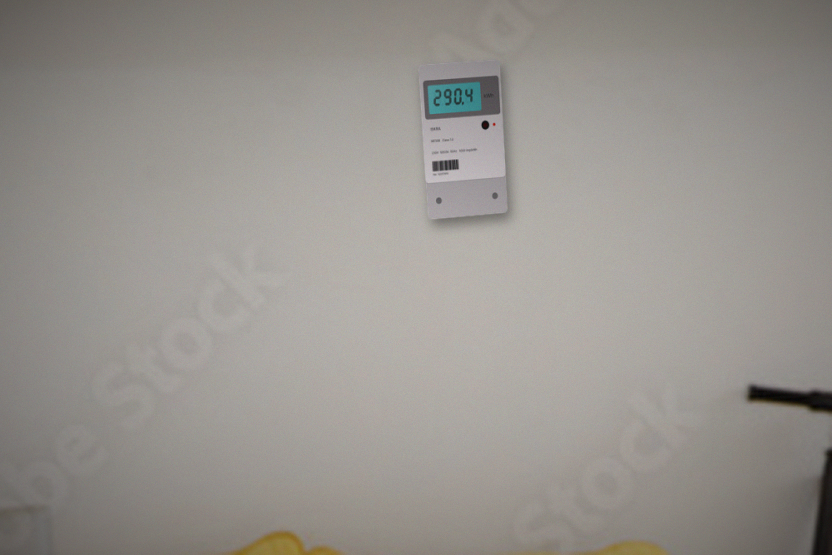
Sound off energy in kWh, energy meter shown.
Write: 290.4 kWh
